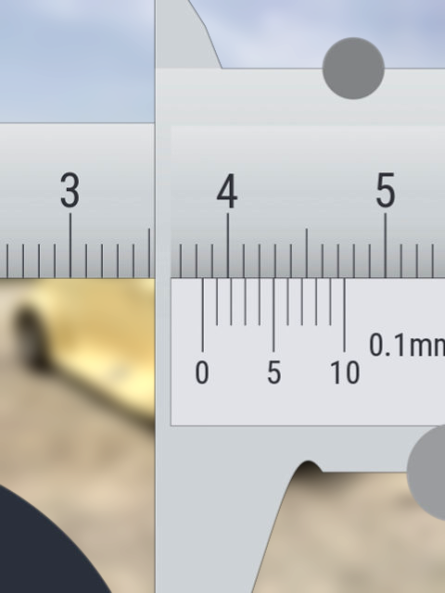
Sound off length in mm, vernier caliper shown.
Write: 38.4 mm
